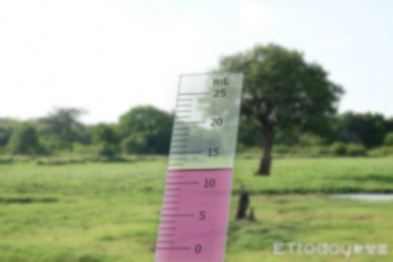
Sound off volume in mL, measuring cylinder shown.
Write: 12 mL
